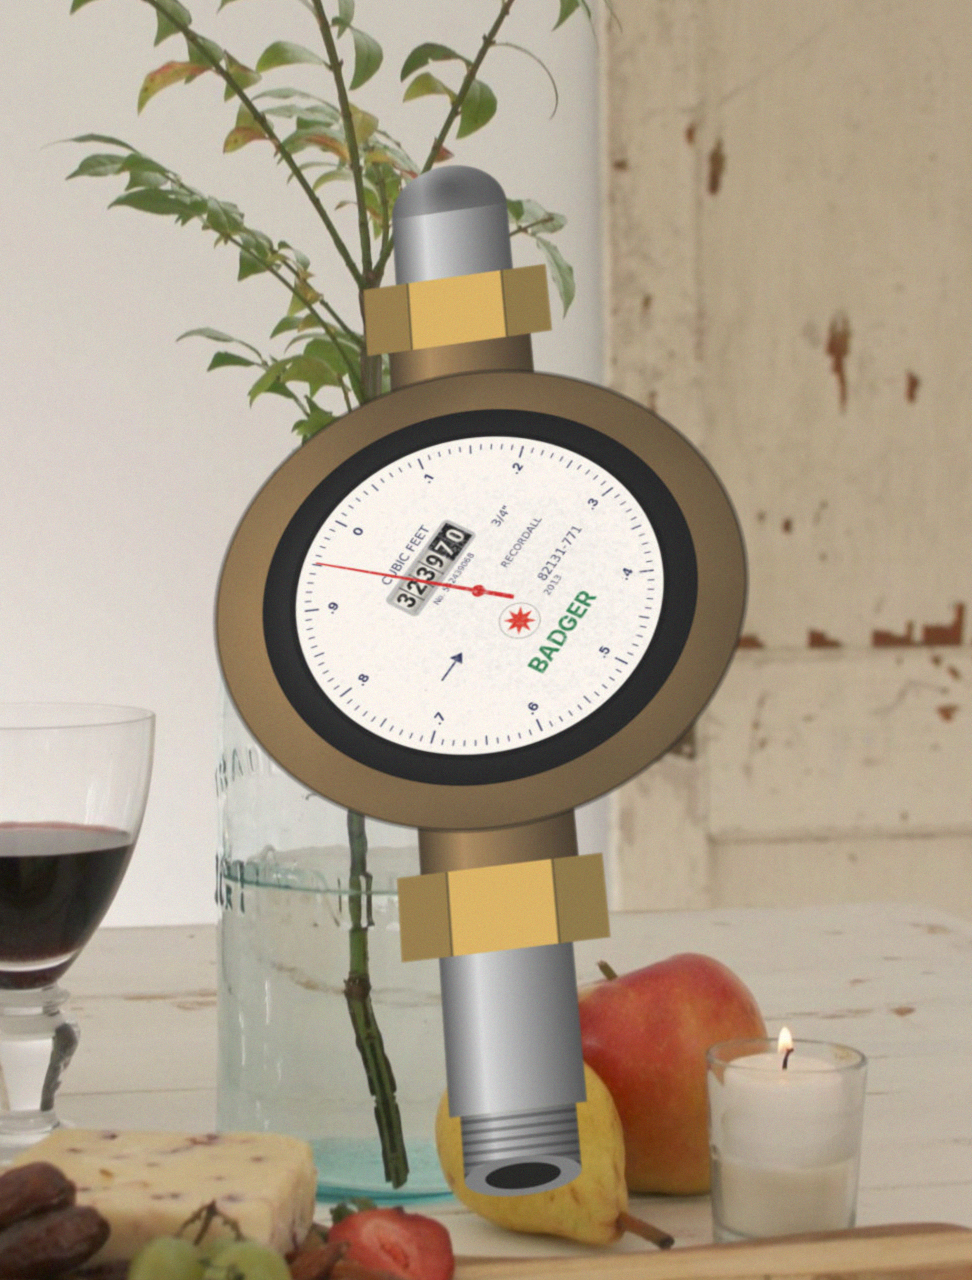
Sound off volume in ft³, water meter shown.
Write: 323969.95 ft³
